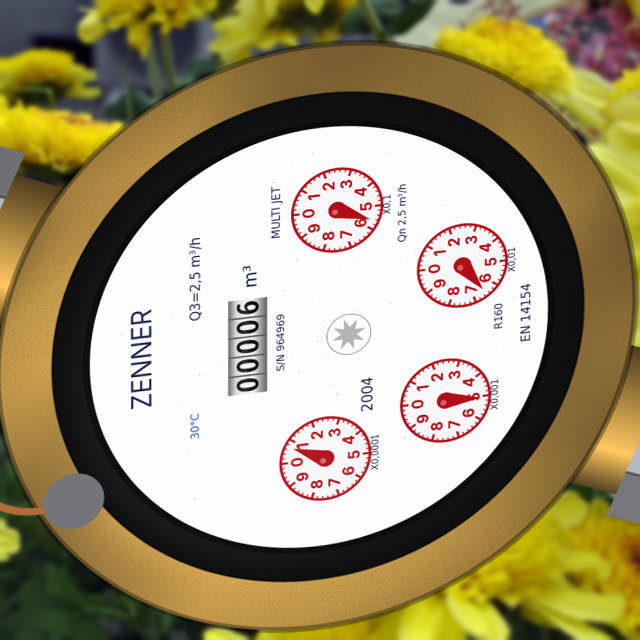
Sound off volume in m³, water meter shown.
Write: 6.5650 m³
